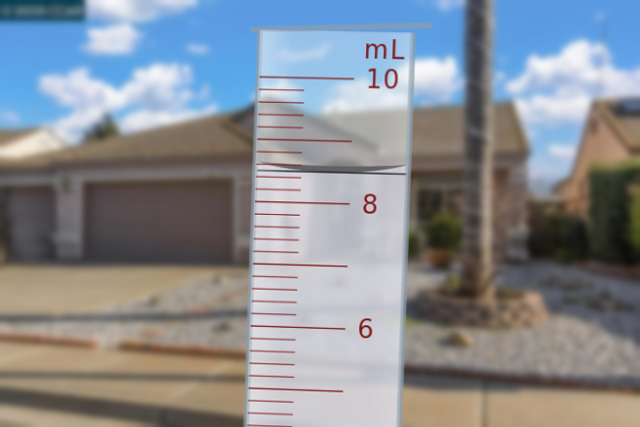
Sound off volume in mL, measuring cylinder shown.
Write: 8.5 mL
